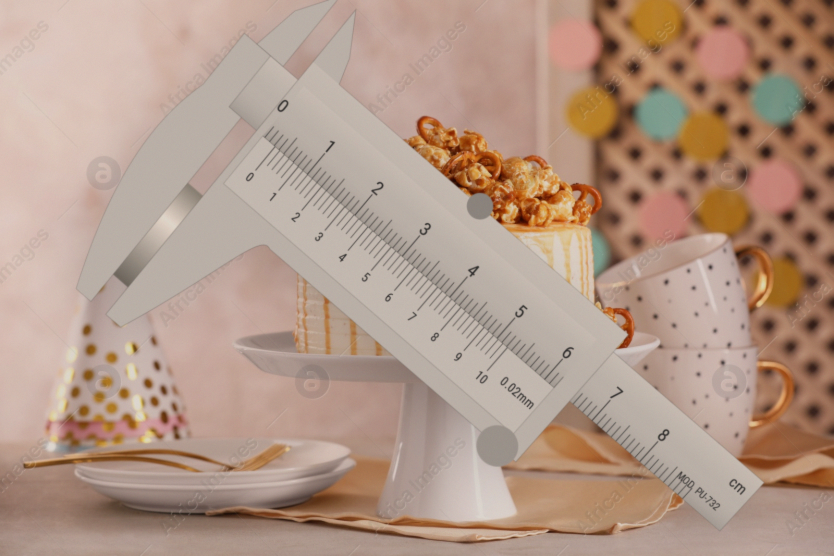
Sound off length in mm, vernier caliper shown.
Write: 3.2 mm
